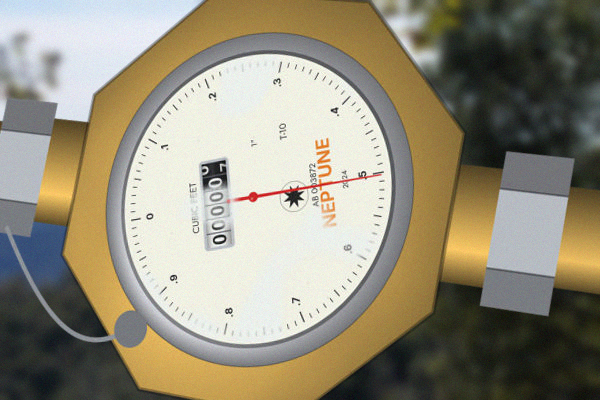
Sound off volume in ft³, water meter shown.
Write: 6.50 ft³
